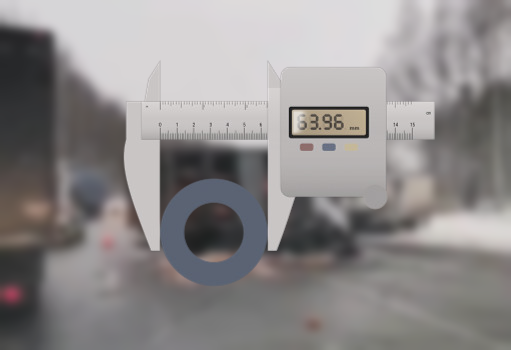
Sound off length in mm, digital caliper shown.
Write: 63.96 mm
